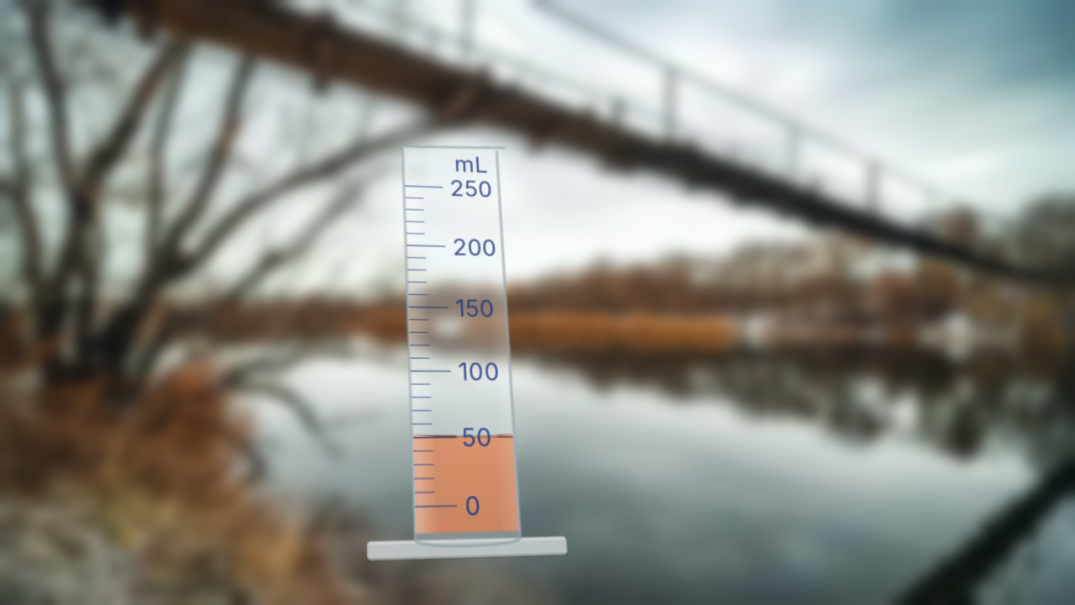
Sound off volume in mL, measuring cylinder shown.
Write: 50 mL
